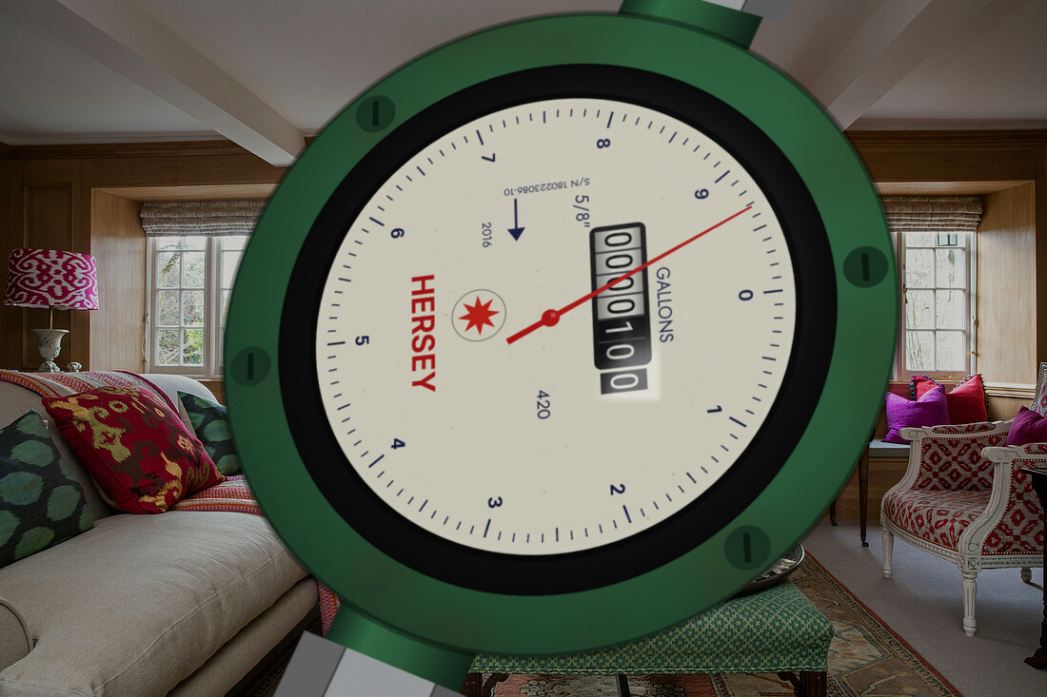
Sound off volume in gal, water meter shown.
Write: 99.3 gal
